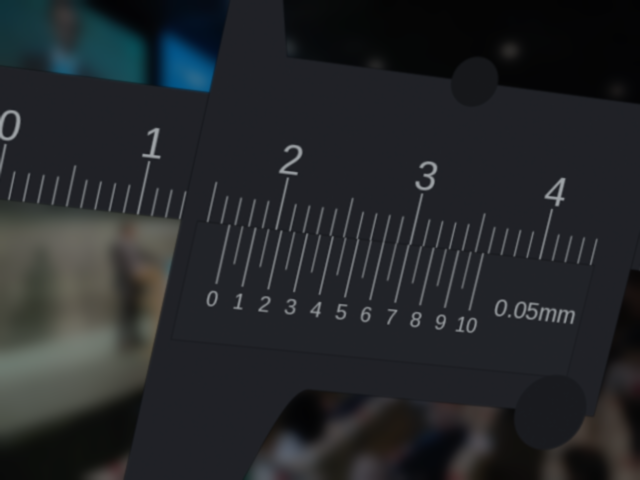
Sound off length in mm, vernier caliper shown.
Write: 16.6 mm
